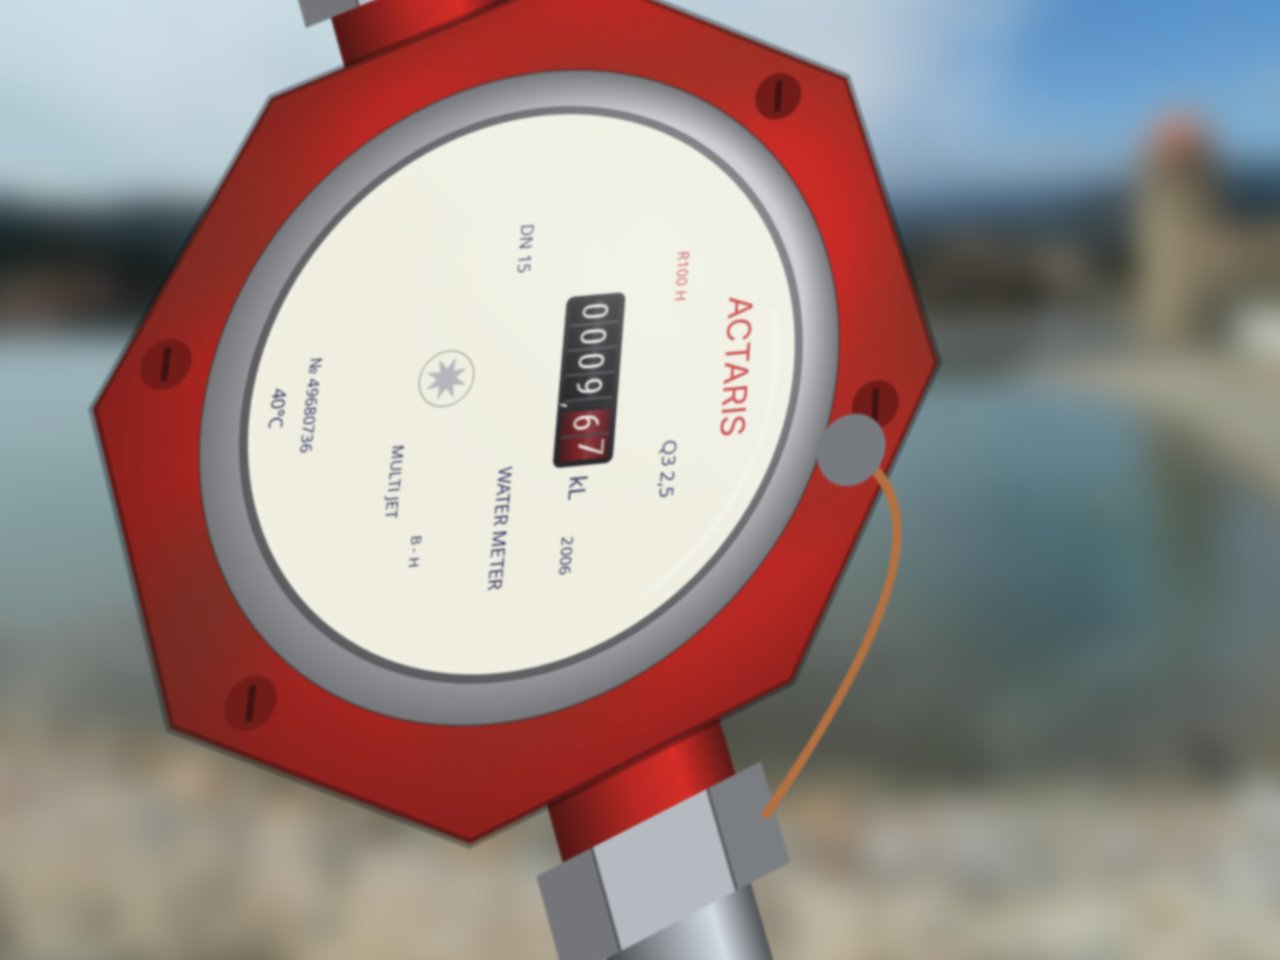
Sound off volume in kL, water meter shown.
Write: 9.67 kL
